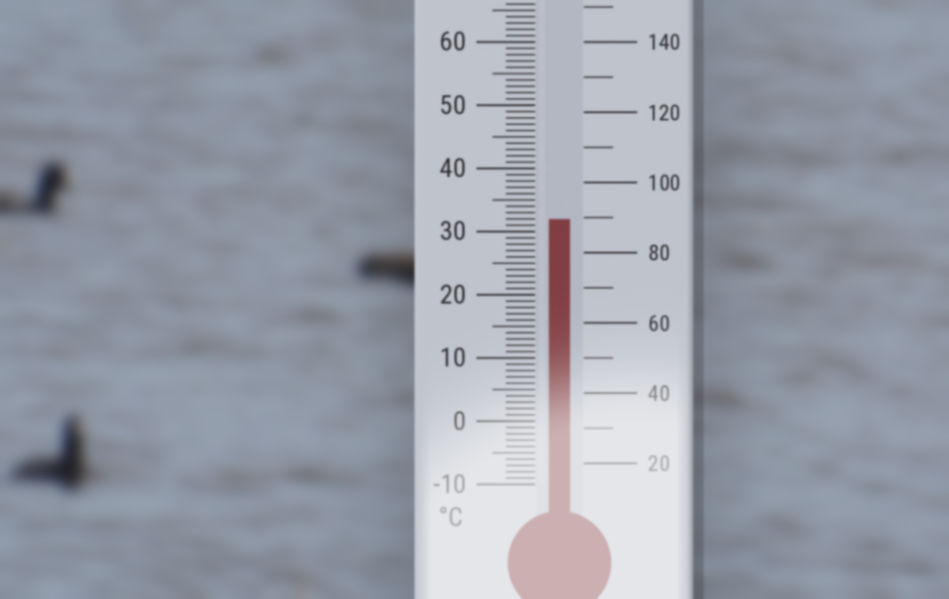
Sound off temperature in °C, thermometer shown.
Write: 32 °C
